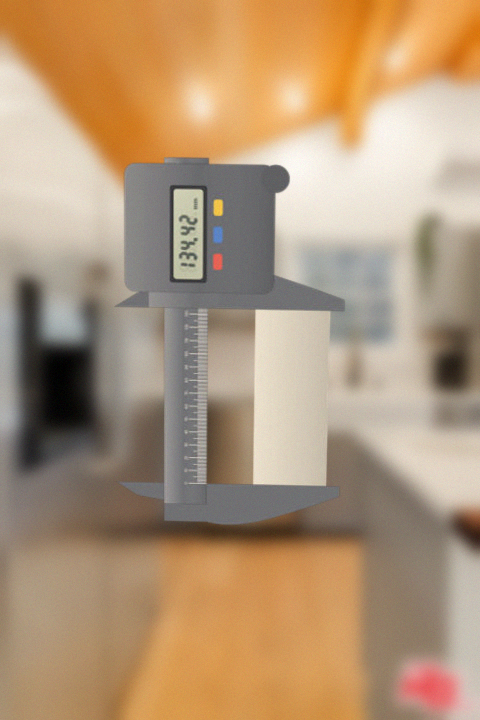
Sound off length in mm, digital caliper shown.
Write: 134.42 mm
